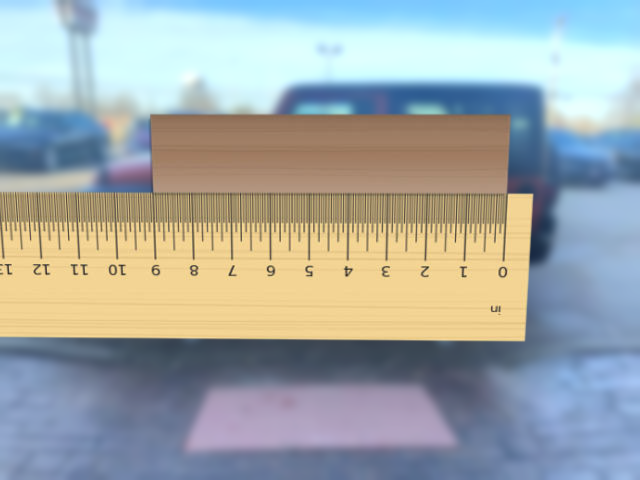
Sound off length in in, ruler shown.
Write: 9 in
